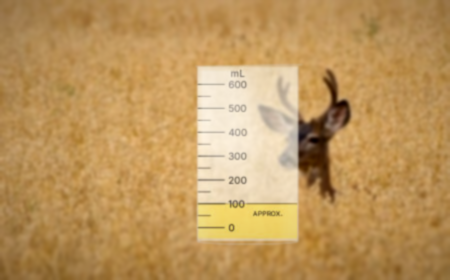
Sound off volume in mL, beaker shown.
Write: 100 mL
